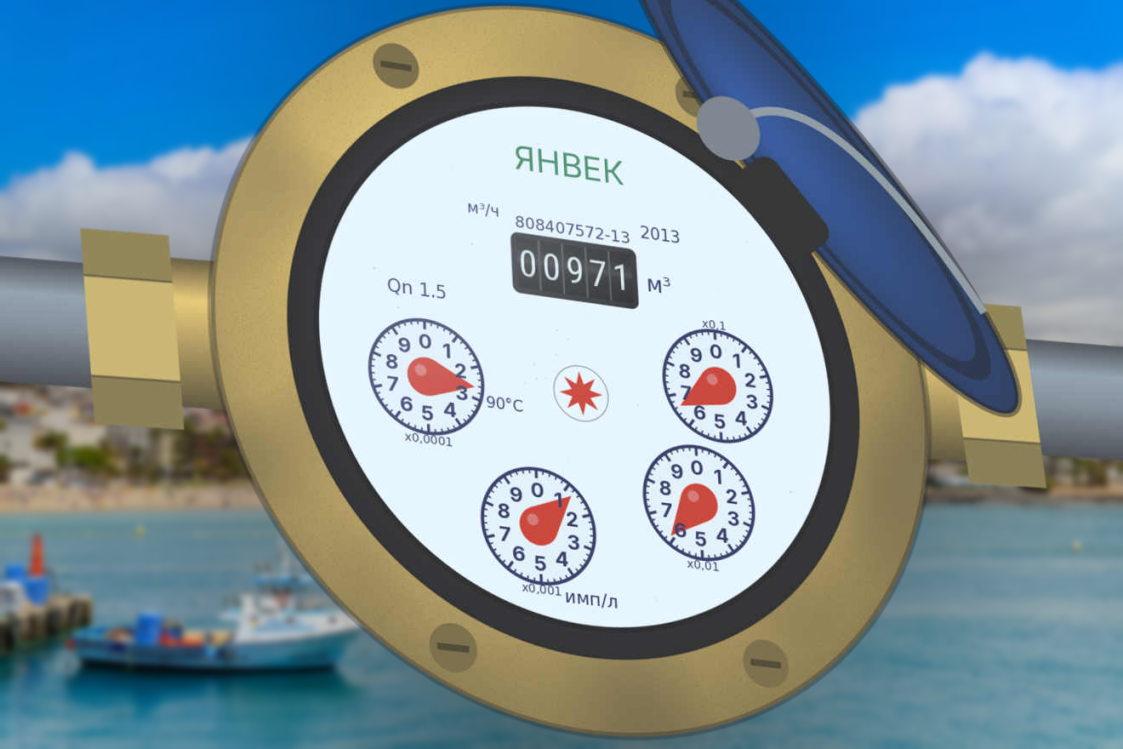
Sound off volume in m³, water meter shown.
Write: 971.6612 m³
